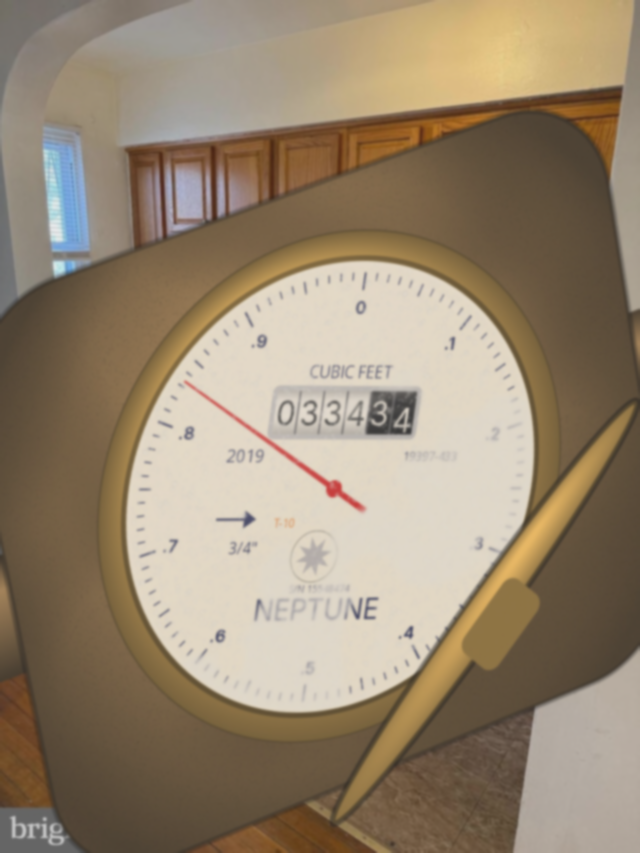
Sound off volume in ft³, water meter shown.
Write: 33433.83 ft³
